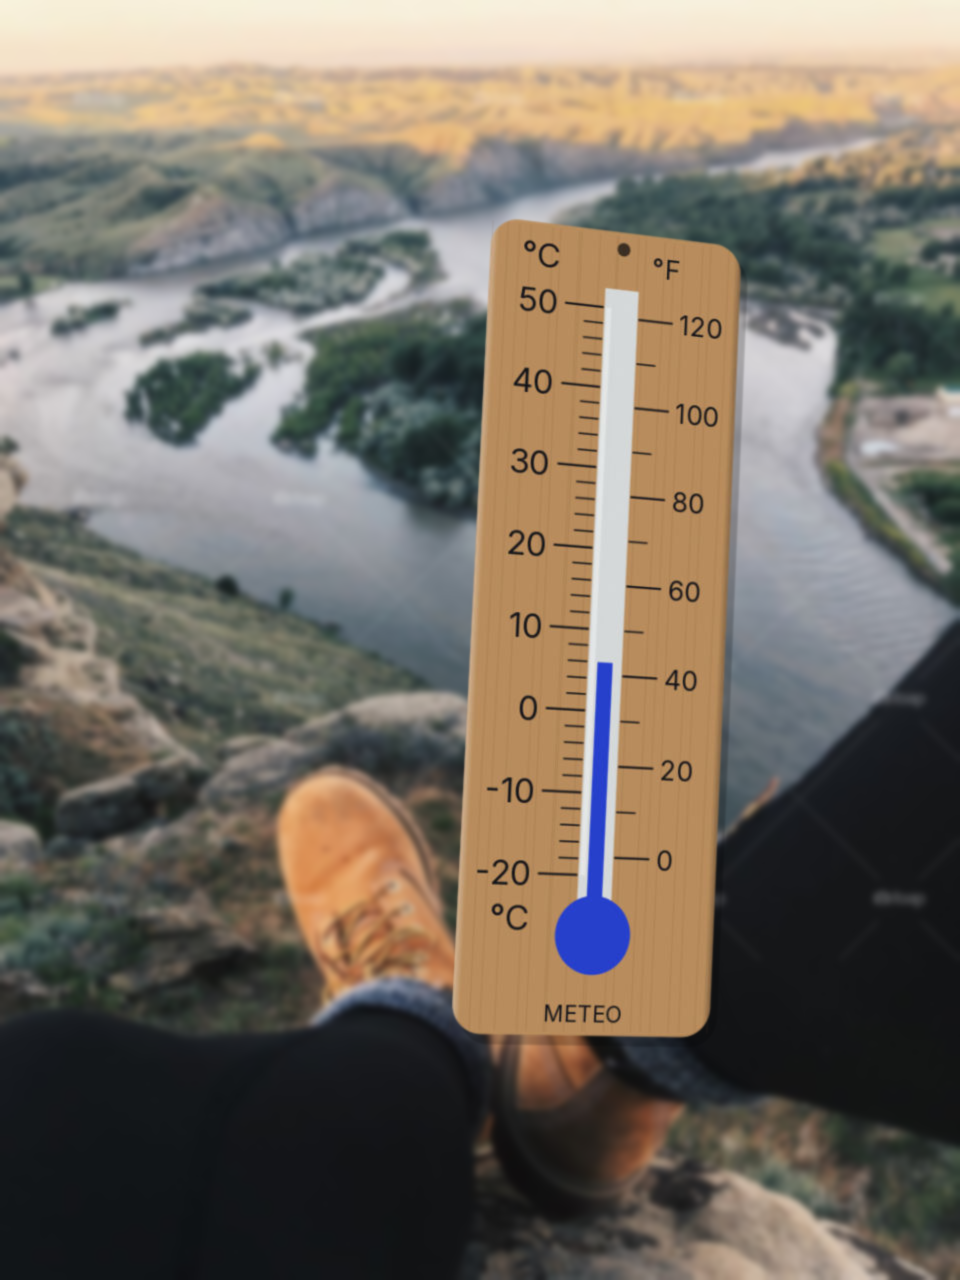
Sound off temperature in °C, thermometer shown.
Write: 6 °C
